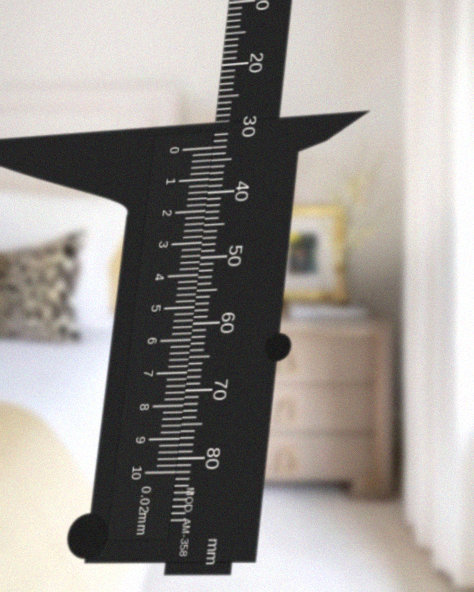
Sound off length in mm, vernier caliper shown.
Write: 33.0 mm
